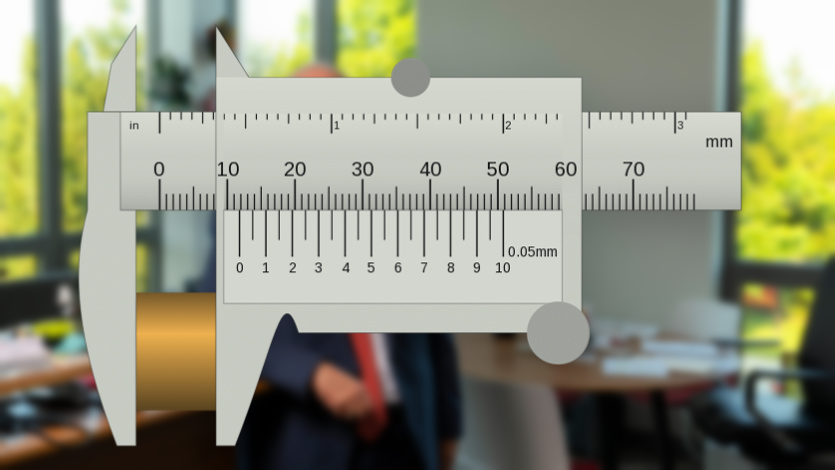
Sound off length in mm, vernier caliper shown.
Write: 11.8 mm
